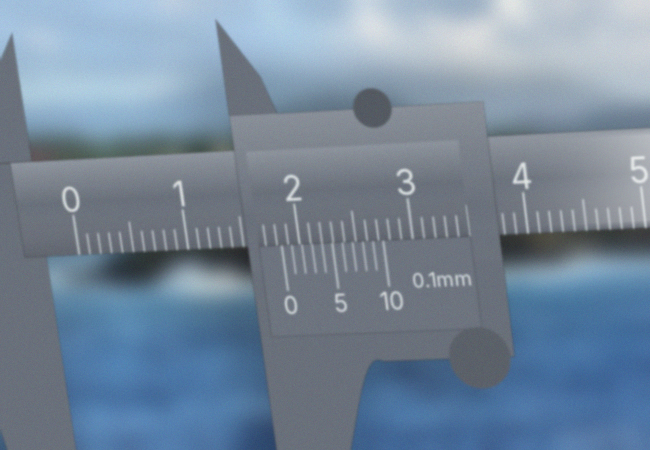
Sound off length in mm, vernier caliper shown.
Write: 18.4 mm
